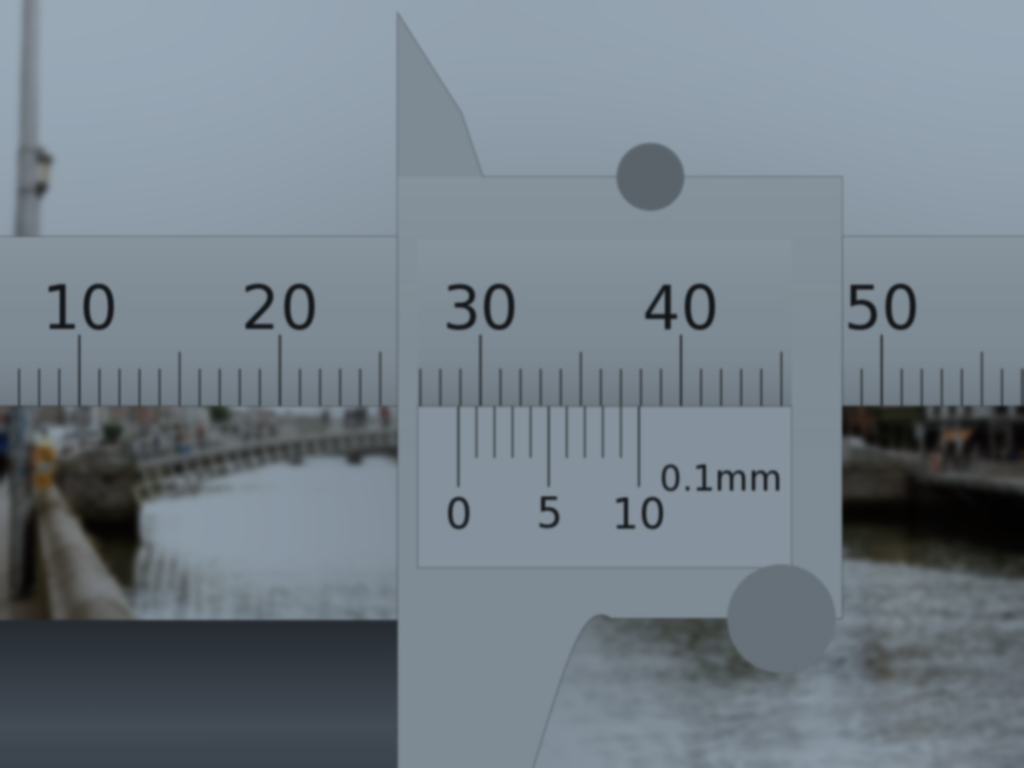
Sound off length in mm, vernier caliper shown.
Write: 28.9 mm
